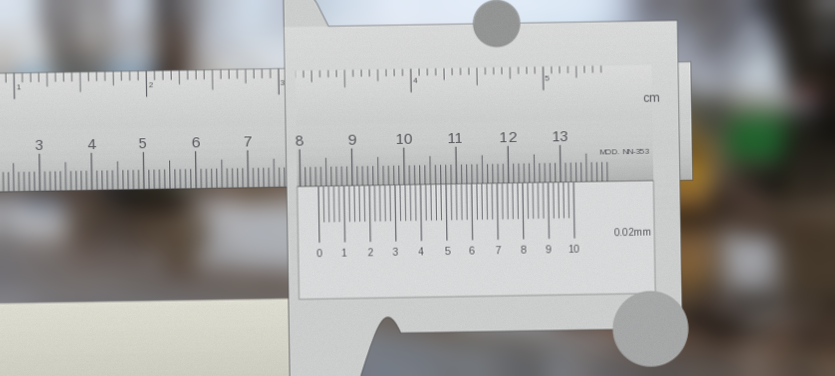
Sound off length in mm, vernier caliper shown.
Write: 83.5 mm
